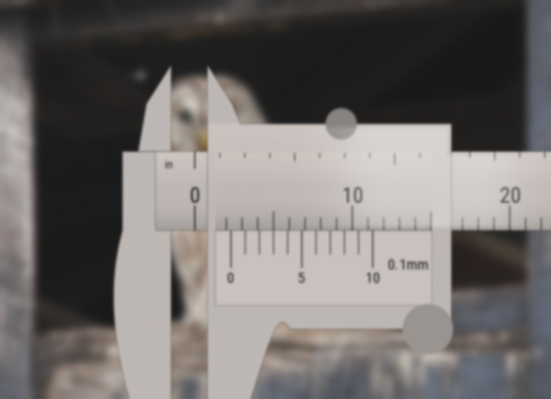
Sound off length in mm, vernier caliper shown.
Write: 2.3 mm
